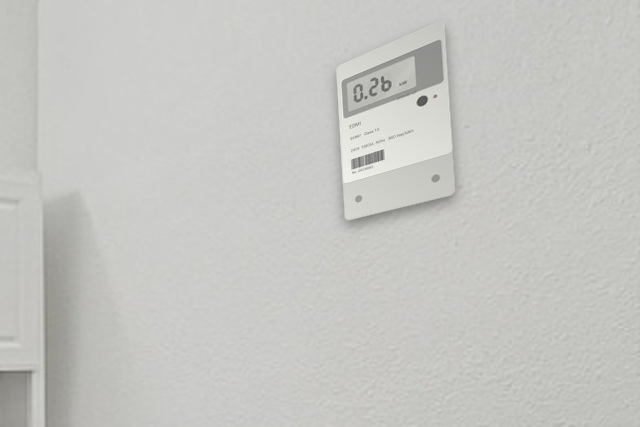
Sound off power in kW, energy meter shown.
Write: 0.26 kW
